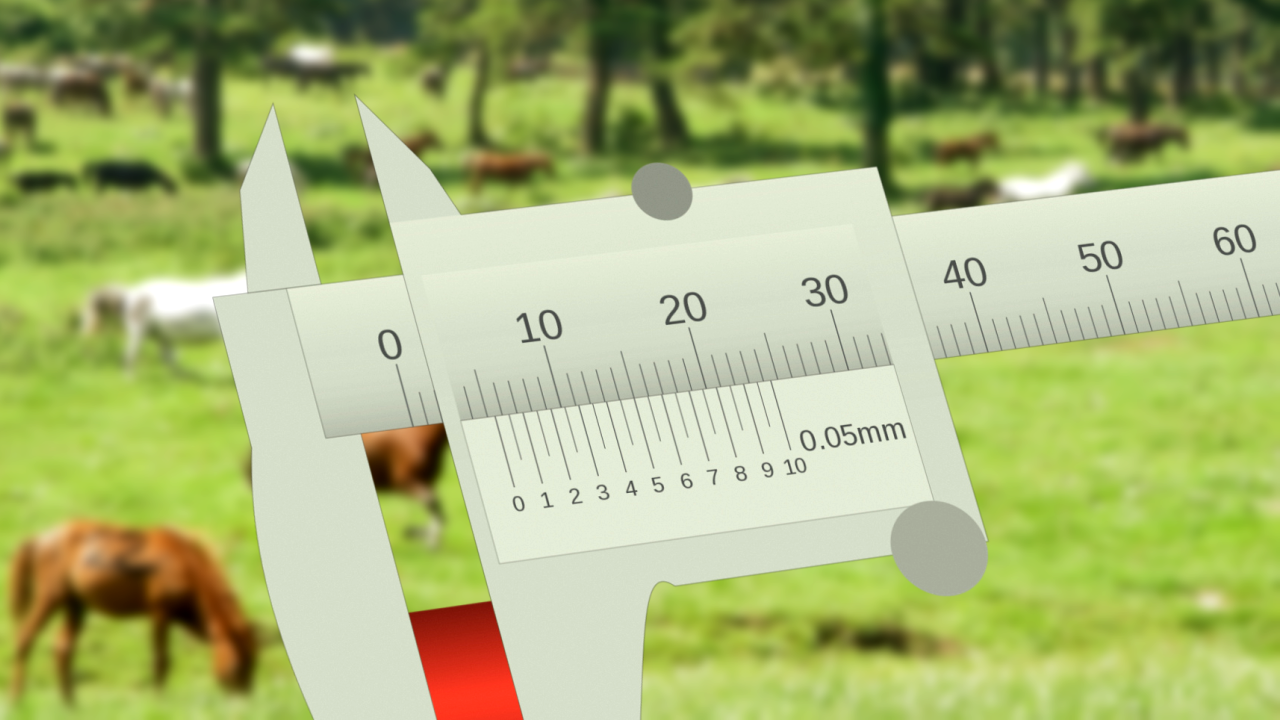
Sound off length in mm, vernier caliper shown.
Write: 5.5 mm
